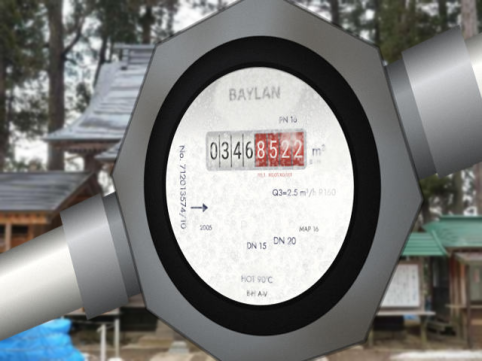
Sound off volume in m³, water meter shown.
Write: 346.8522 m³
